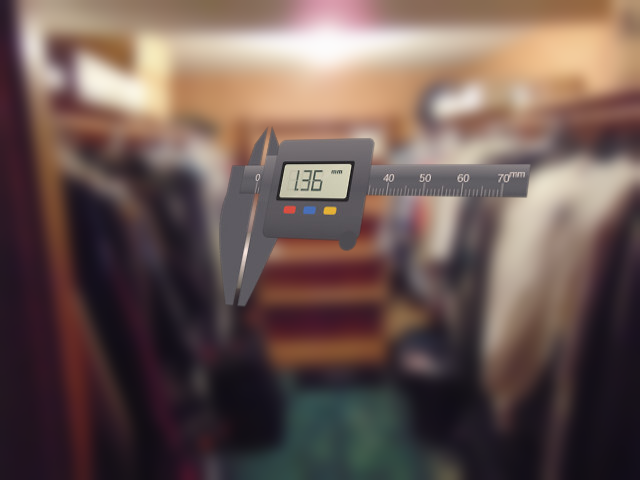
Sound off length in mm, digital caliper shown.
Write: 1.36 mm
